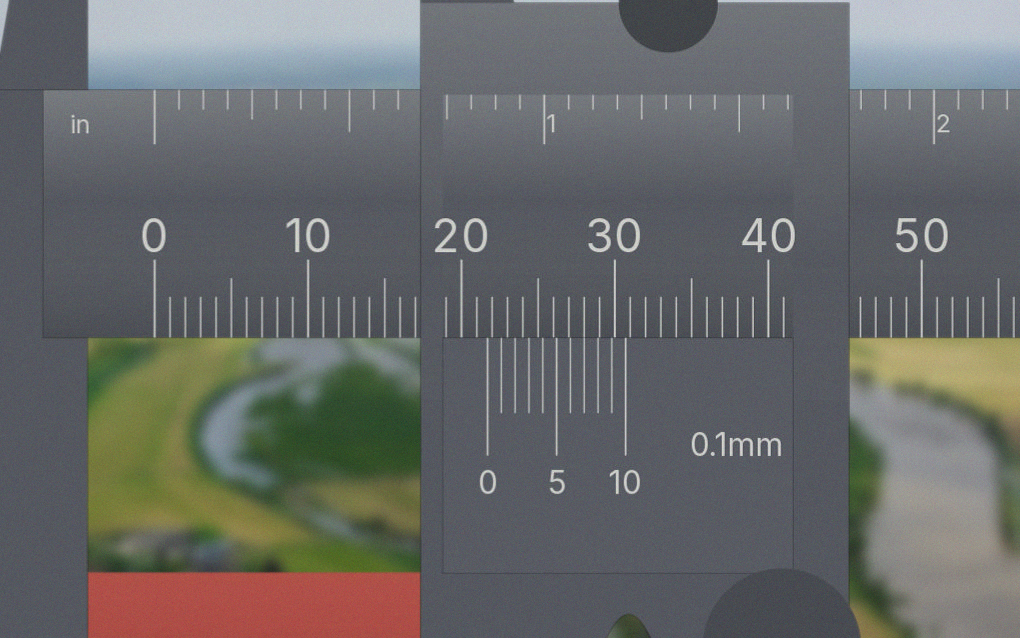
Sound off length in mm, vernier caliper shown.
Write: 21.7 mm
